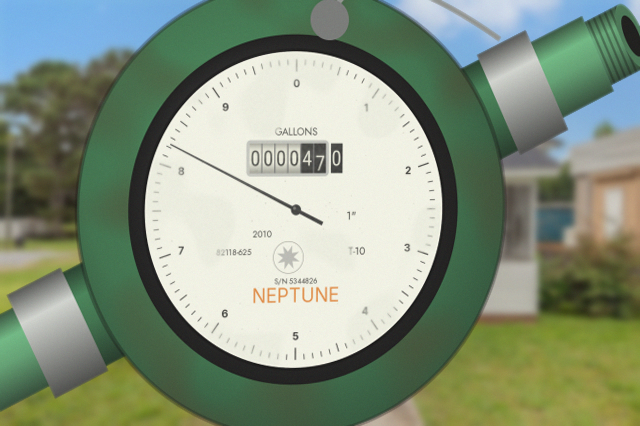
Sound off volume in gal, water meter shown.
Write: 468.2 gal
